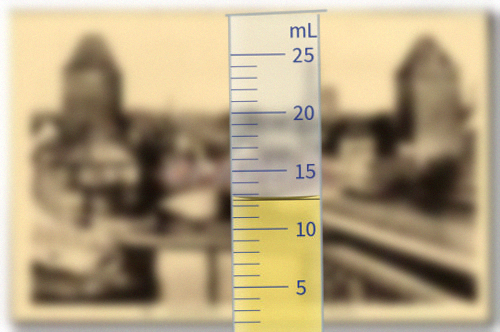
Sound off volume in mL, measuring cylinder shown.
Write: 12.5 mL
